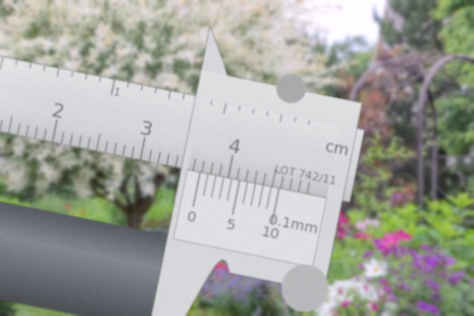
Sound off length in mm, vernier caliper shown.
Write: 36.8 mm
